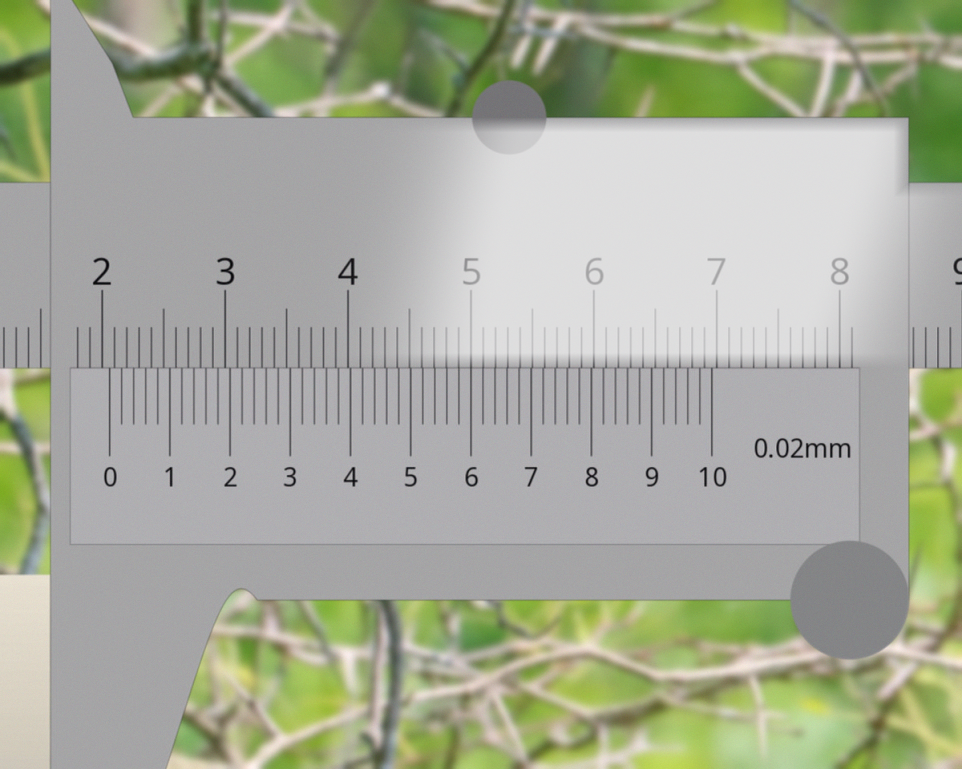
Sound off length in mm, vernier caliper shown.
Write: 20.6 mm
